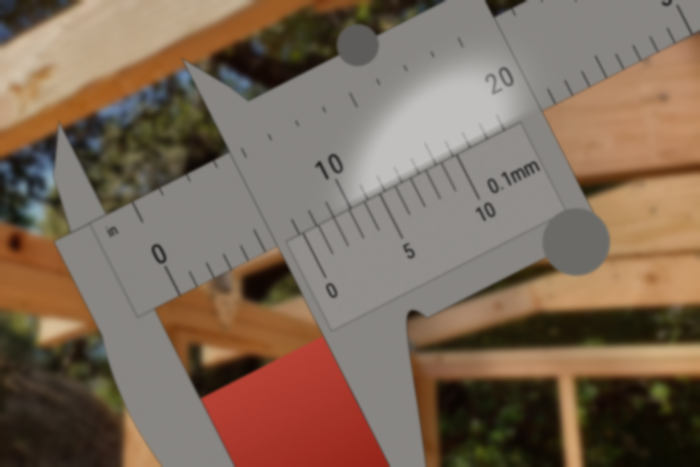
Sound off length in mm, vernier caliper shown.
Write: 7.2 mm
